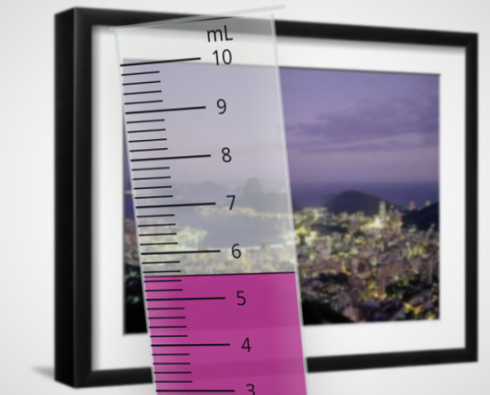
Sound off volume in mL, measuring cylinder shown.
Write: 5.5 mL
